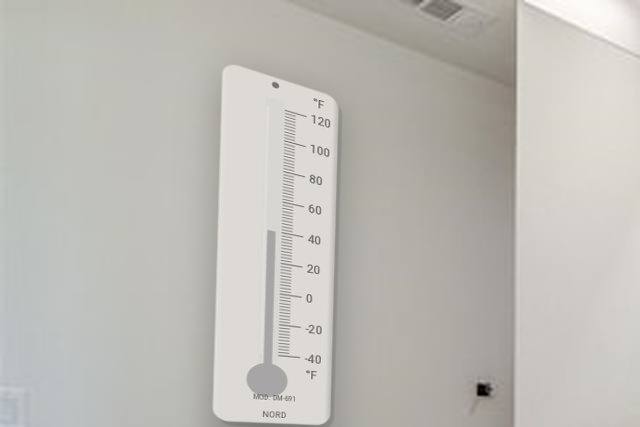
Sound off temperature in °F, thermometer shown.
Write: 40 °F
